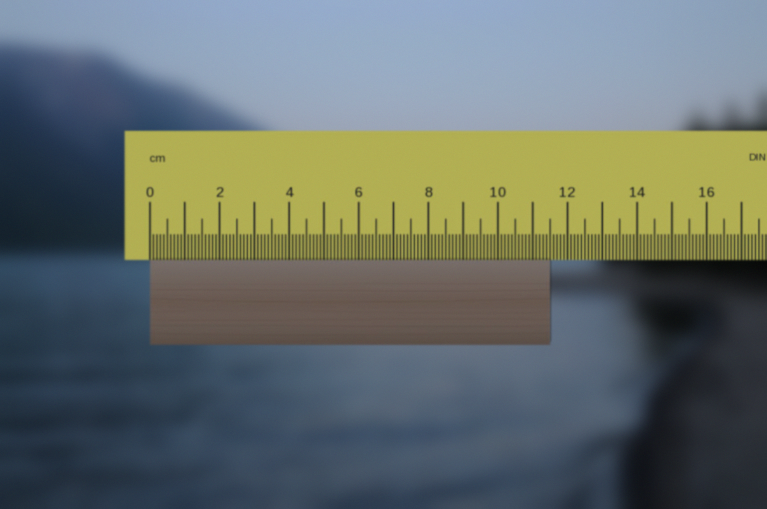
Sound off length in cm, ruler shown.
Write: 11.5 cm
